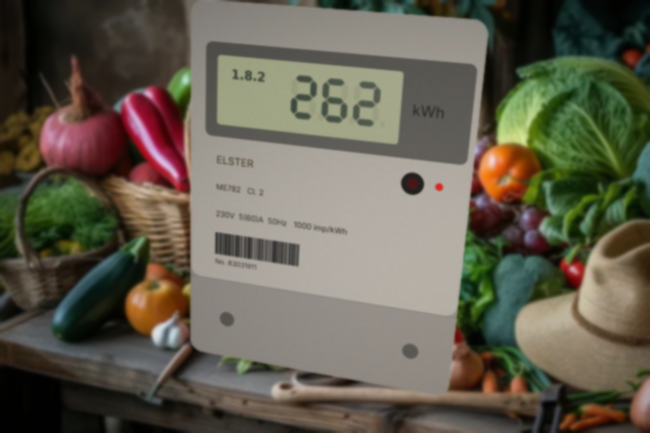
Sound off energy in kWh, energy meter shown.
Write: 262 kWh
